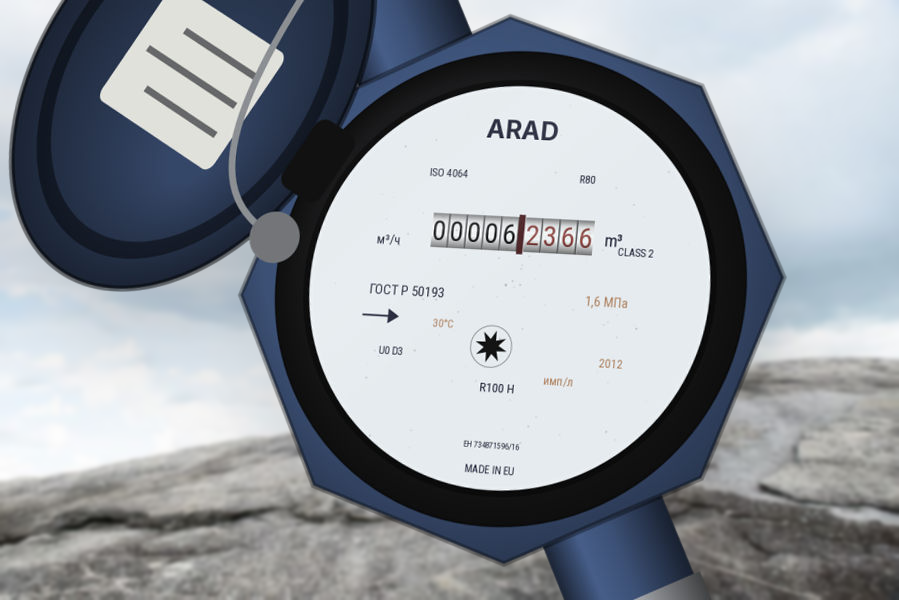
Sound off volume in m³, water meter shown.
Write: 6.2366 m³
